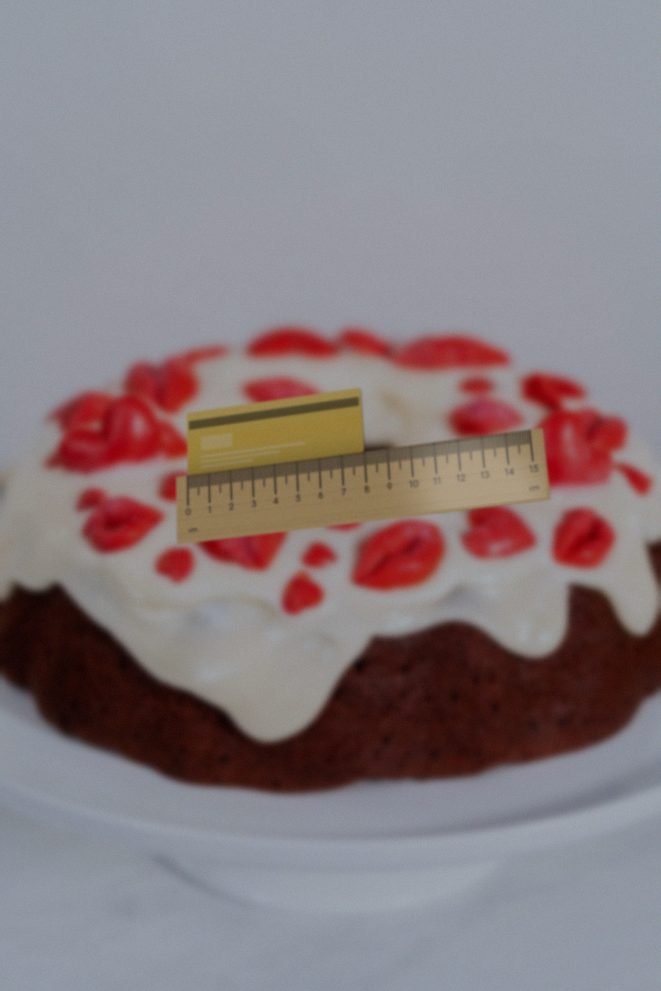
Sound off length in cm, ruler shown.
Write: 8 cm
